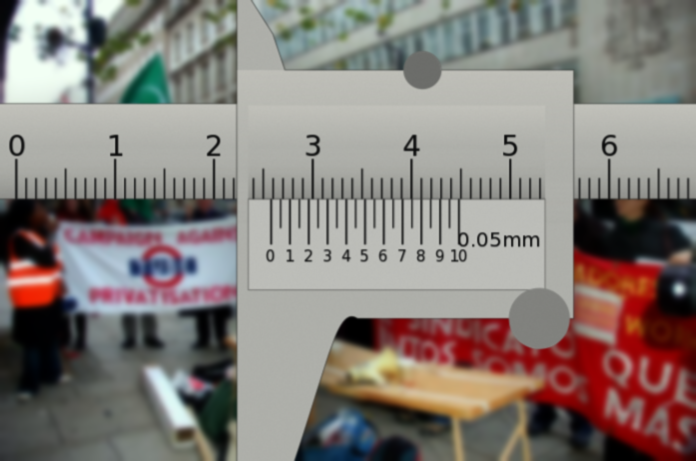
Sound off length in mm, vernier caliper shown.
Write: 25.8 mm
